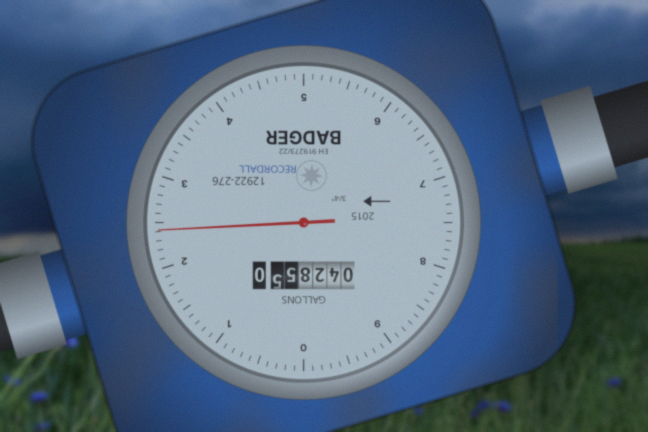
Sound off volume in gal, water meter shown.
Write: 428552.4 gal
